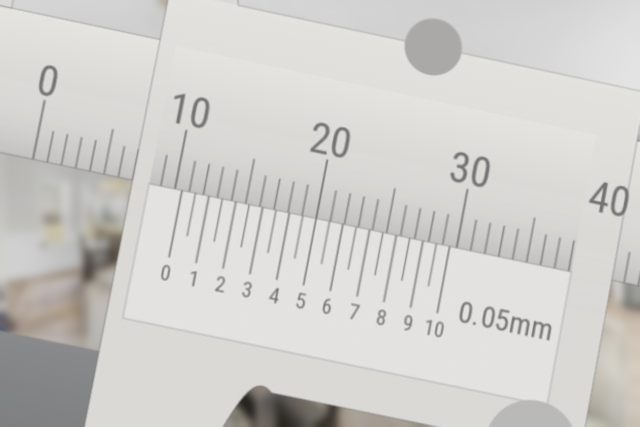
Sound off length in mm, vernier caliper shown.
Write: 10.5 mm
